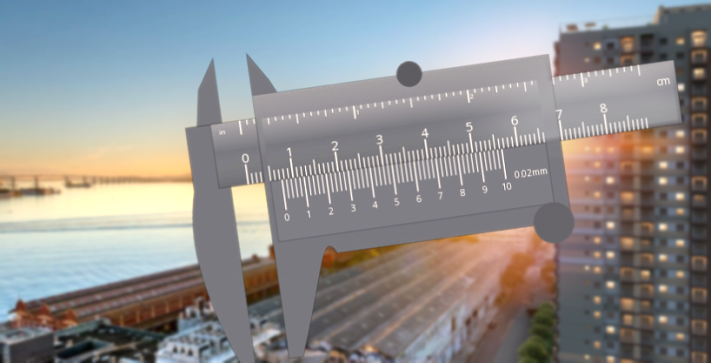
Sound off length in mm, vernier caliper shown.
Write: 7.5 mm
